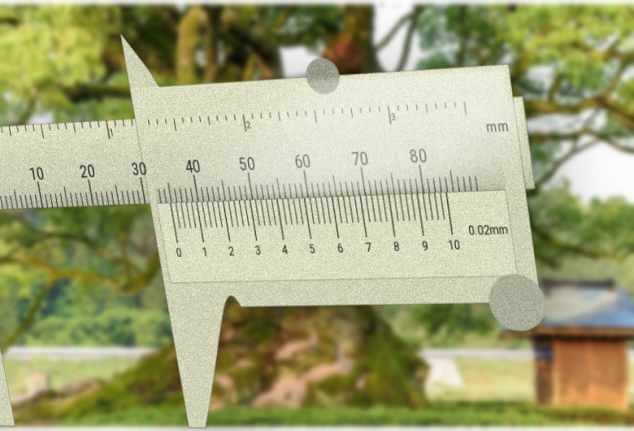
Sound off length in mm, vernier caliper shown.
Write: 34.8 mm
